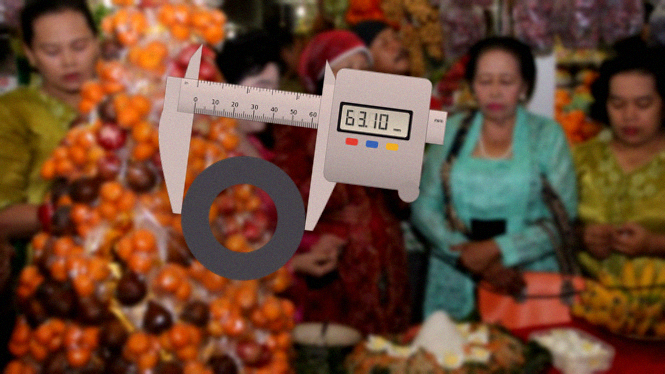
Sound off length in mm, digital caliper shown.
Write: 63.10 mm
